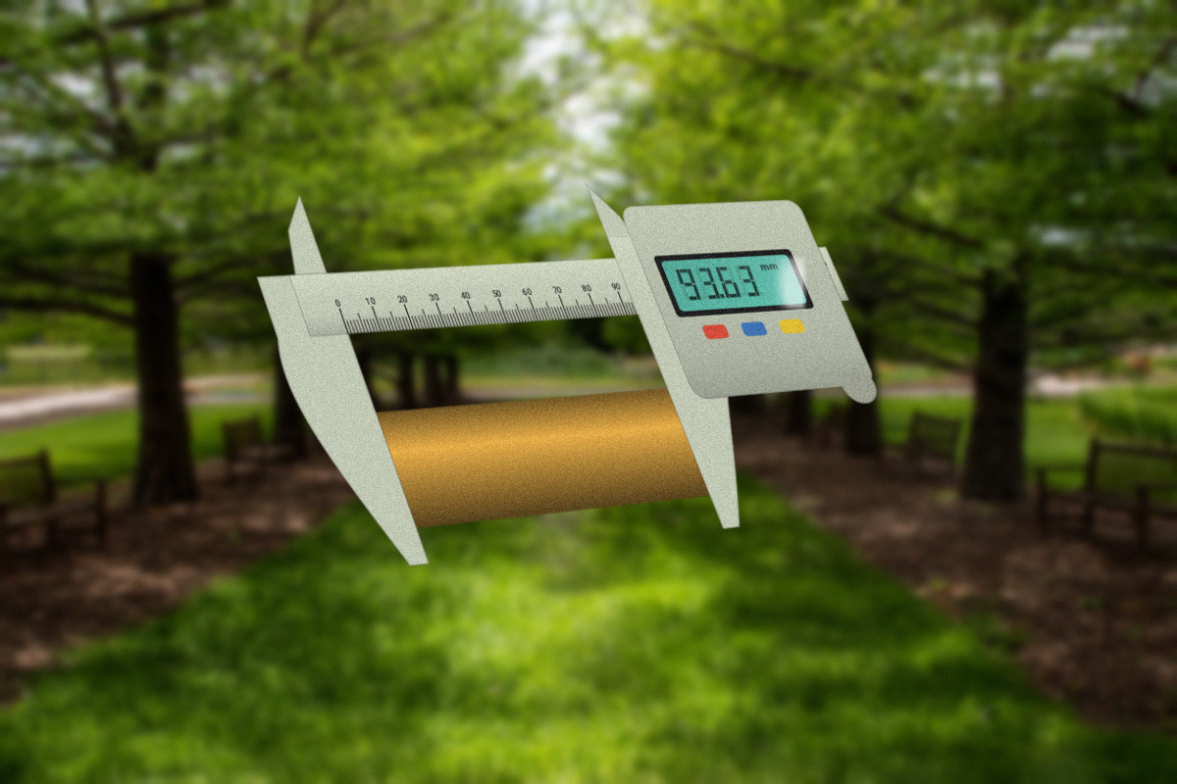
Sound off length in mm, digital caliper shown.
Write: 93.63 mm
